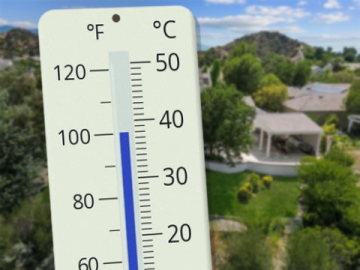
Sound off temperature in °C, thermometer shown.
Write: 38 °C
